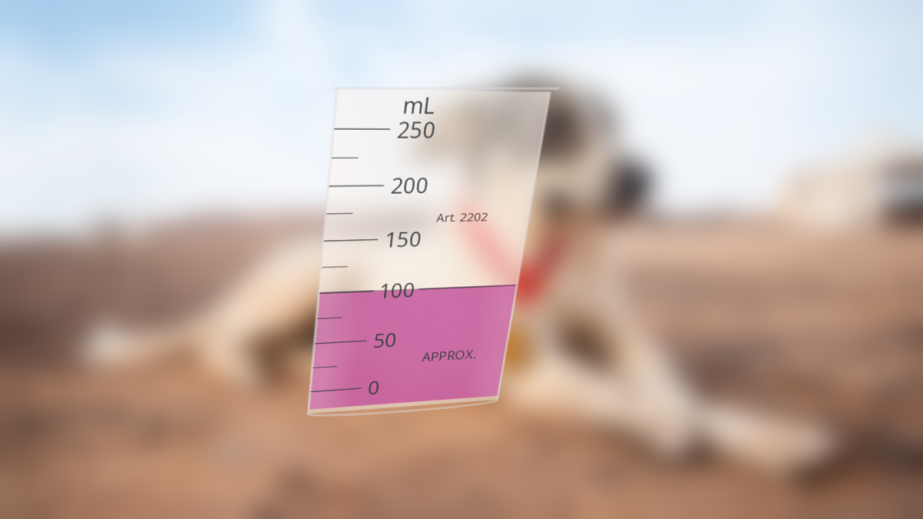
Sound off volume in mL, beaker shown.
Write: 100 mL
